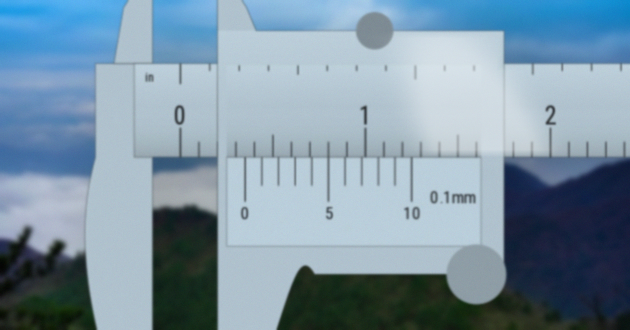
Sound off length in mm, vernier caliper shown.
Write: 3.5 mm
